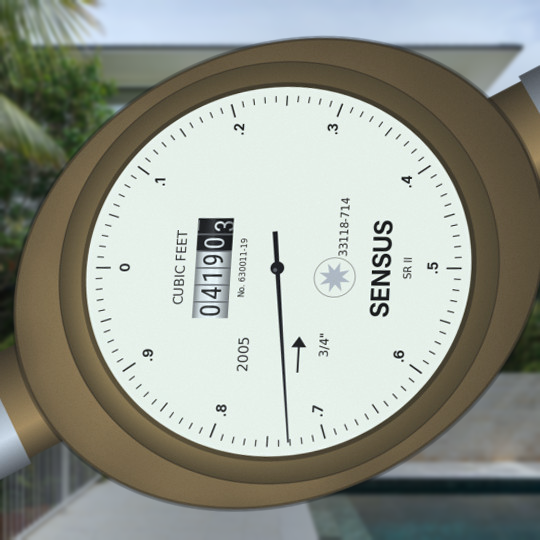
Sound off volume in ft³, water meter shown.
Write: 41902.73 ft³
